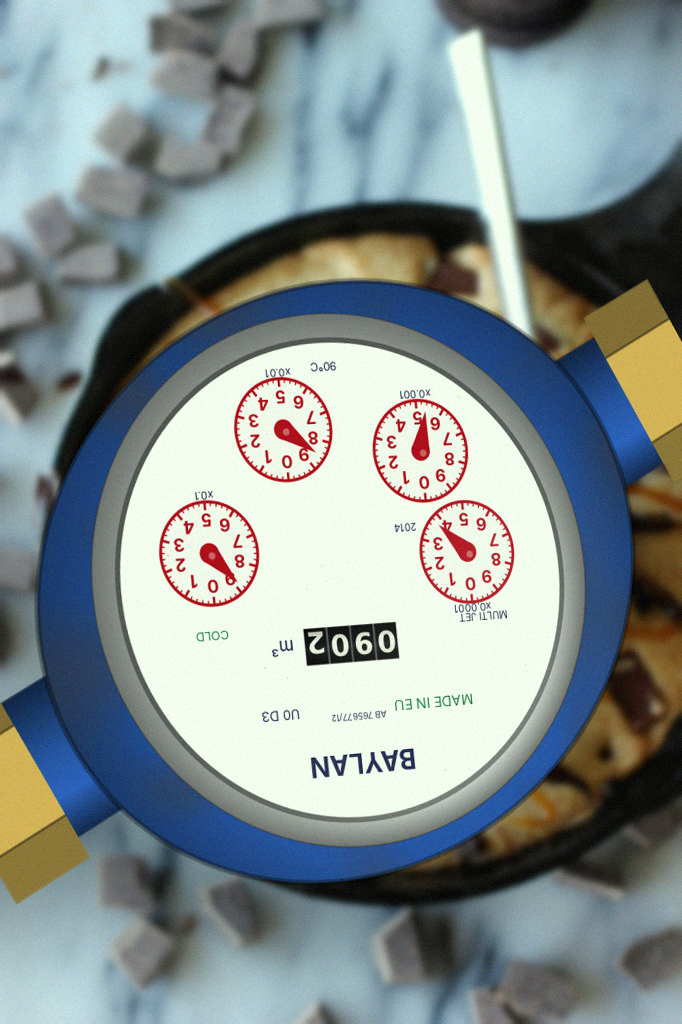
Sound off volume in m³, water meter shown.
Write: 901.8853 m³
